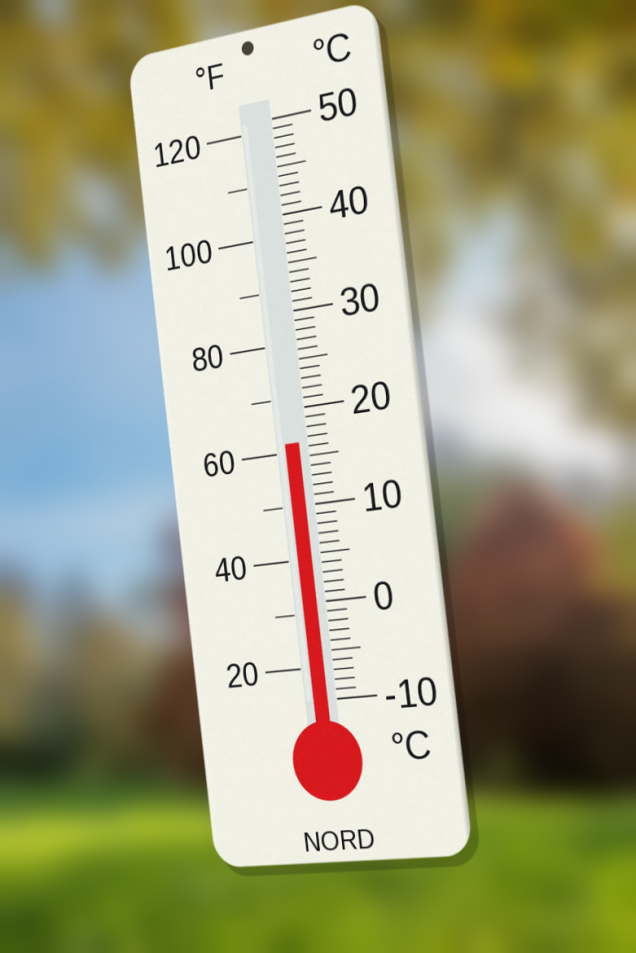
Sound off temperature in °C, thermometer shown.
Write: 16.5 °C
